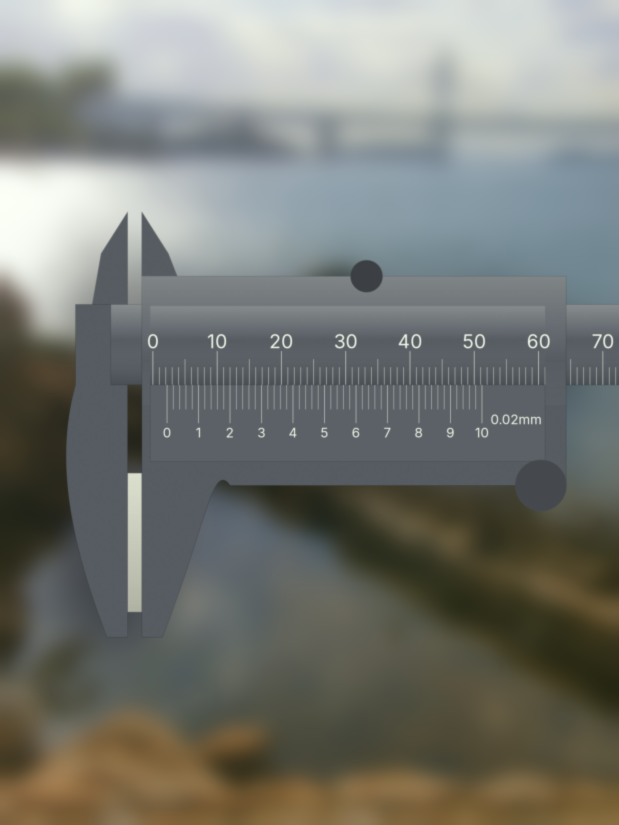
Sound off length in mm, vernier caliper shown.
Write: 2.2 mm
